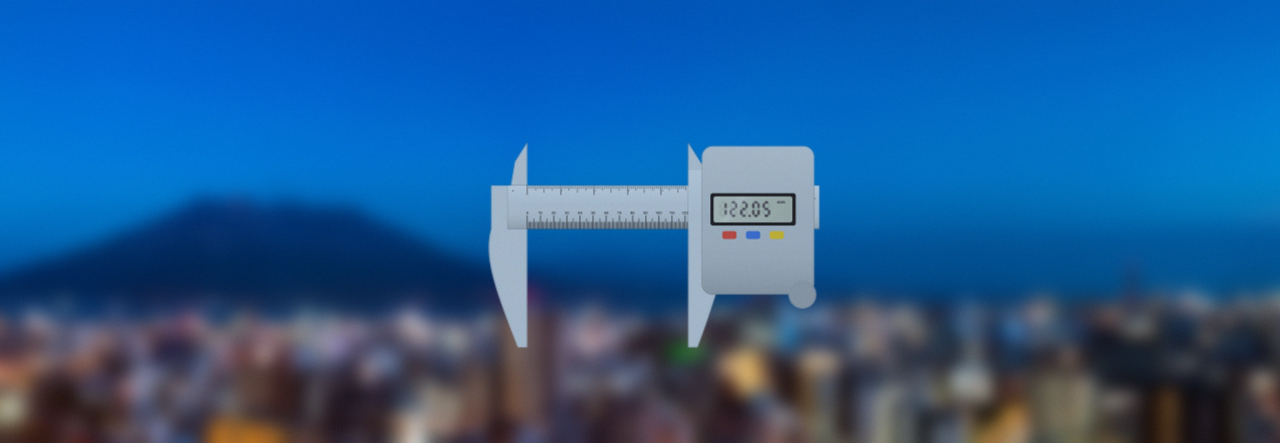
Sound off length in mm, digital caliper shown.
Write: 122.05 mm
